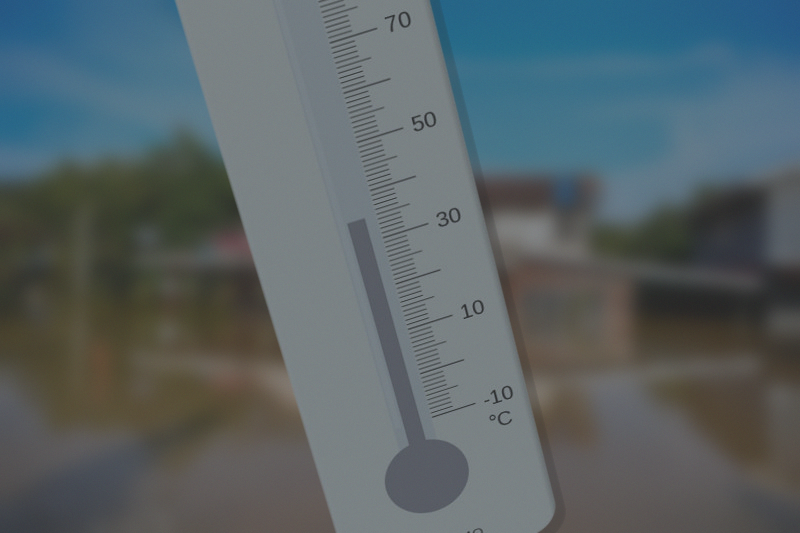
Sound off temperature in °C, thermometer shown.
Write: 35 °C
